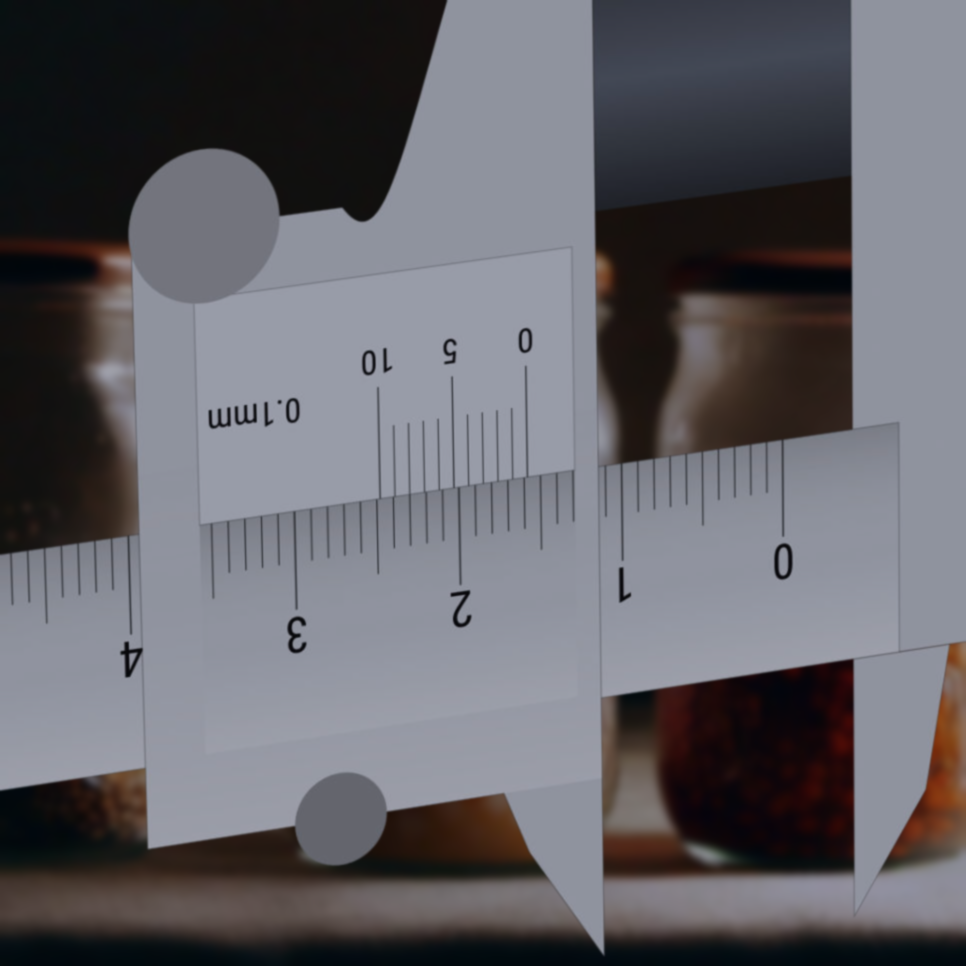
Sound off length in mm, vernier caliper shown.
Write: 15.8 mm
